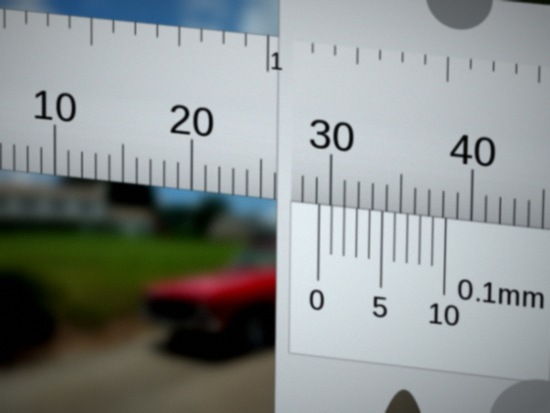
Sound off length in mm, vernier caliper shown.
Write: 29.2 mm
